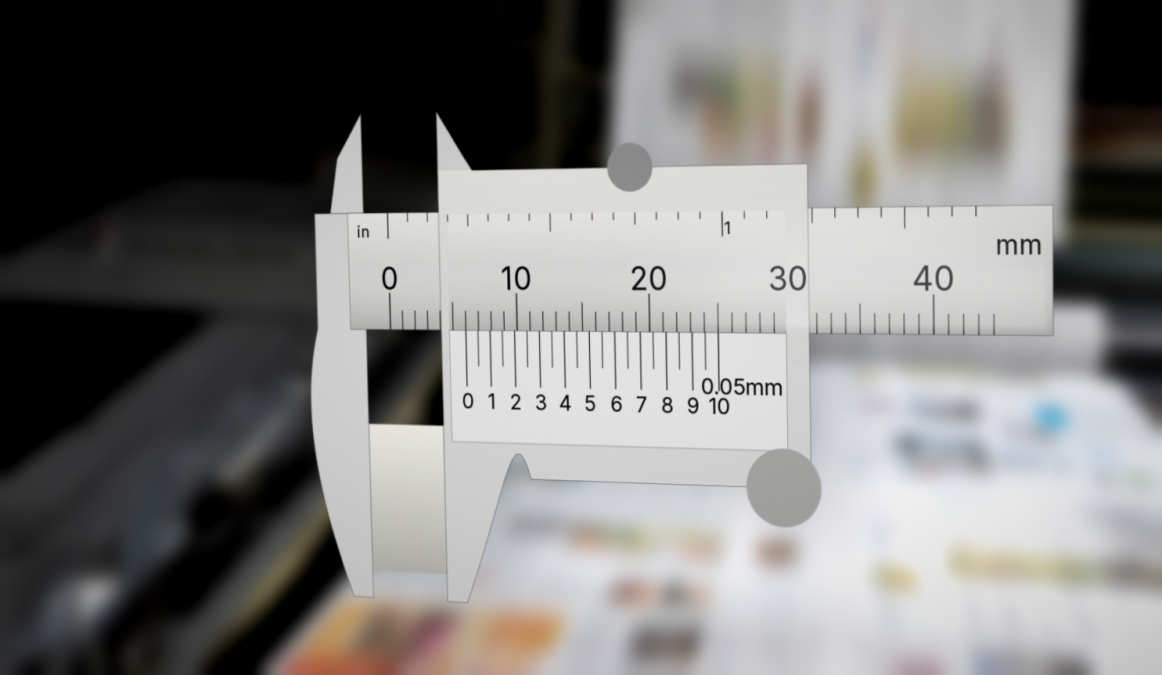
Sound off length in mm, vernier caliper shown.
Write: 6.0 mm
